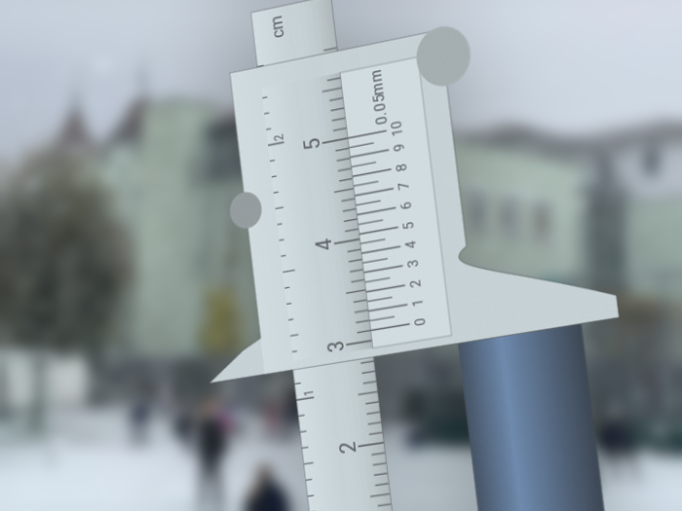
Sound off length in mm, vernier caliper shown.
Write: 31.0 mm
